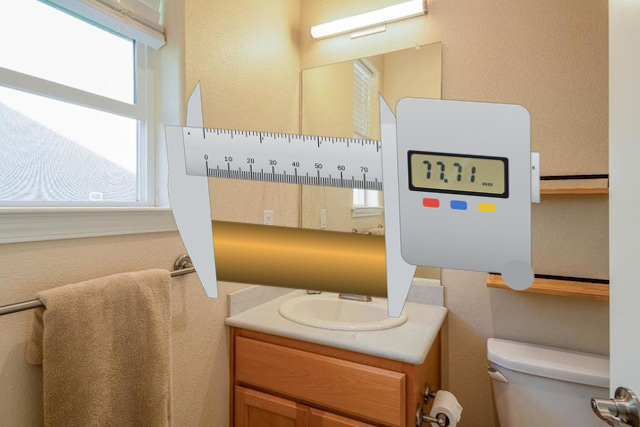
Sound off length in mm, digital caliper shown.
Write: 77.71 mm
